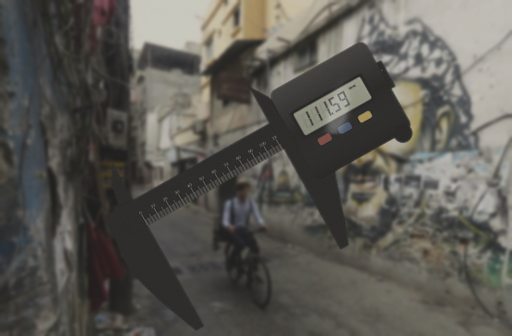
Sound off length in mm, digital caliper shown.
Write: 111.59 mm
